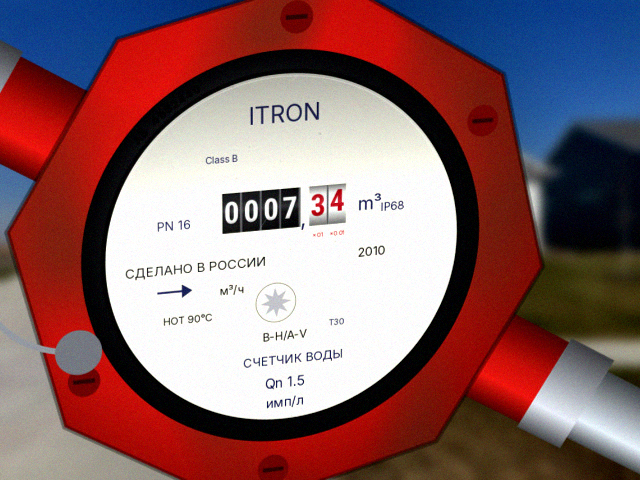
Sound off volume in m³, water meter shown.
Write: 7.34 m³
